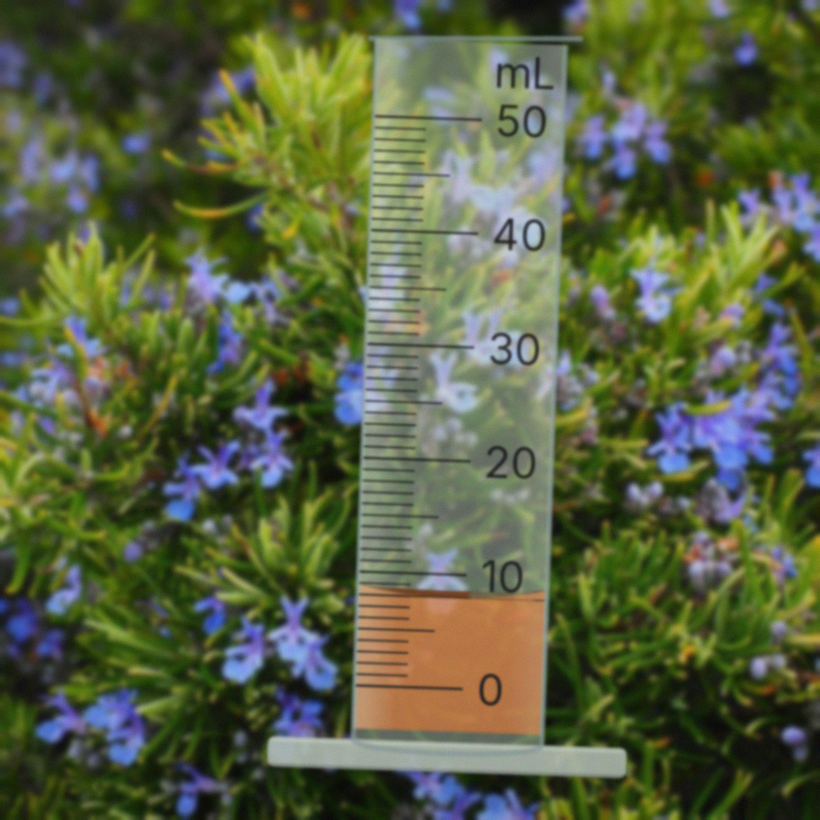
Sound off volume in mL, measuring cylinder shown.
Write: 8 mL
